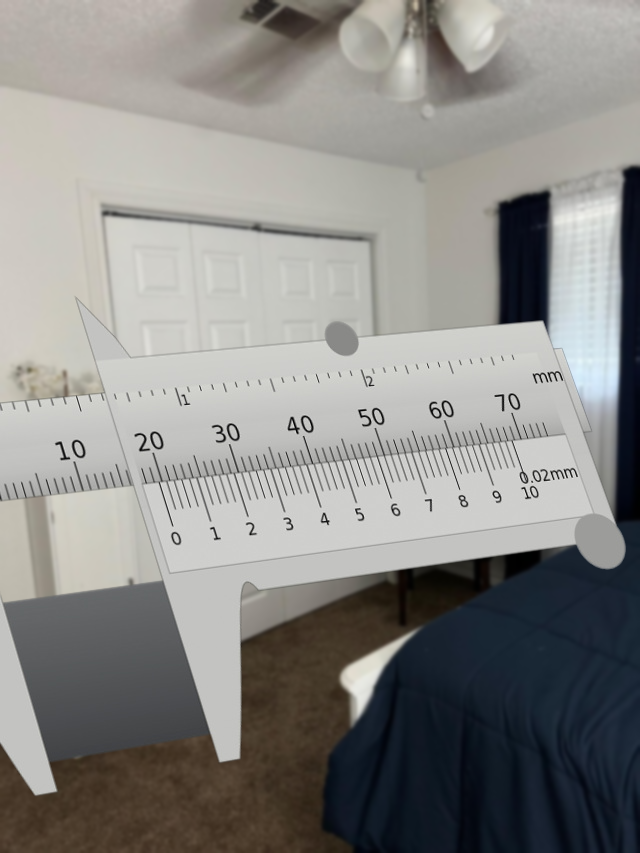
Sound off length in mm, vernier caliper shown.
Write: 19.6 mm
